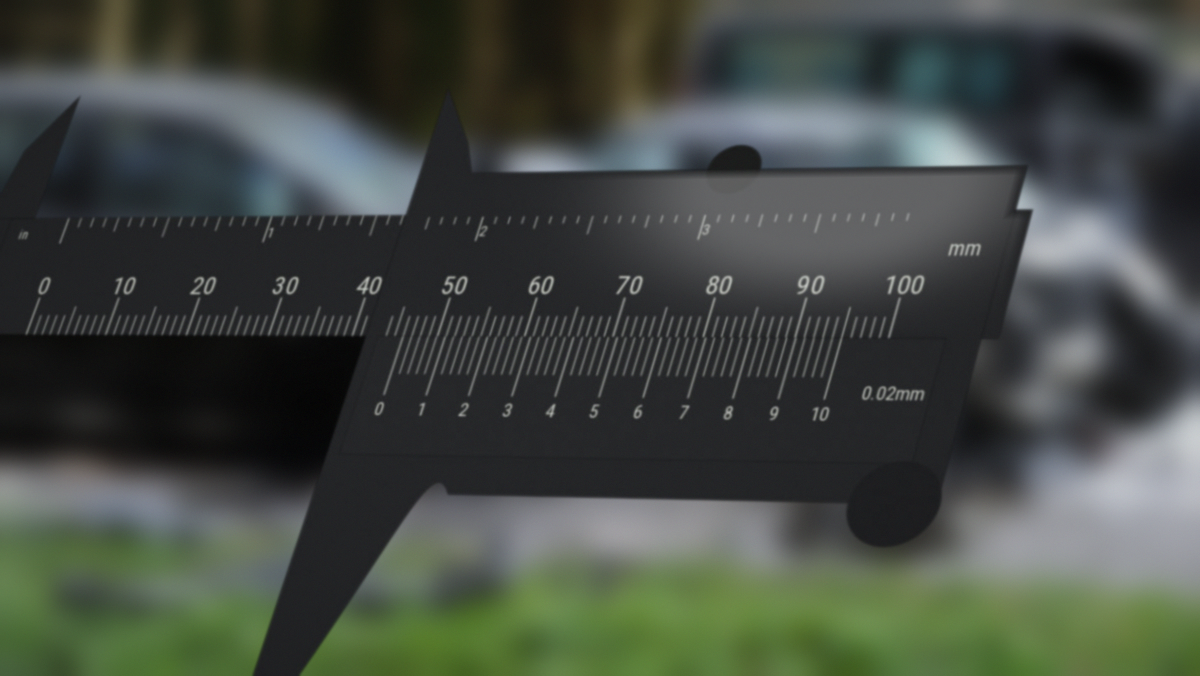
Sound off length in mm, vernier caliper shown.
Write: 46.0 mm
